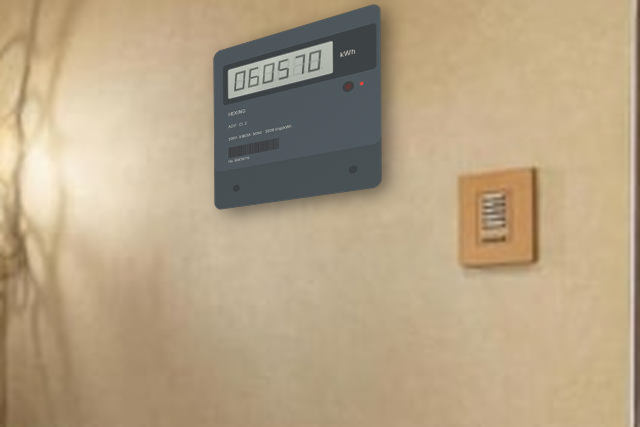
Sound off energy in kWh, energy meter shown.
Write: 60570 kWh
